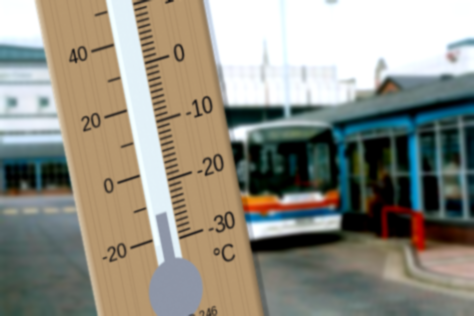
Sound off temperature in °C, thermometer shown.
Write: -25 °C
